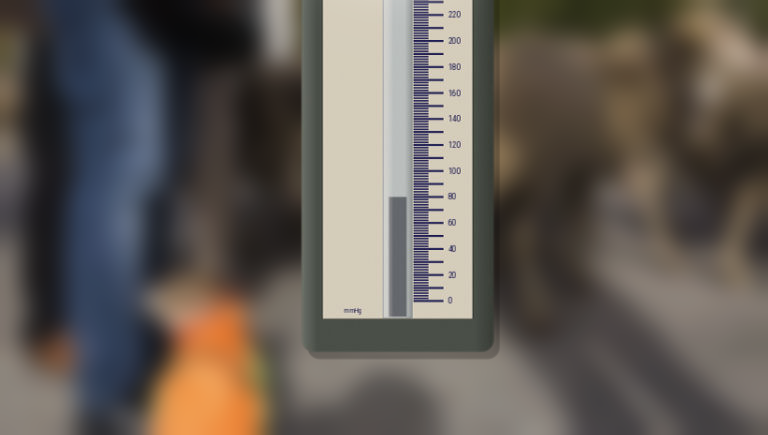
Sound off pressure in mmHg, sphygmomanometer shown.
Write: 80 mmHg
